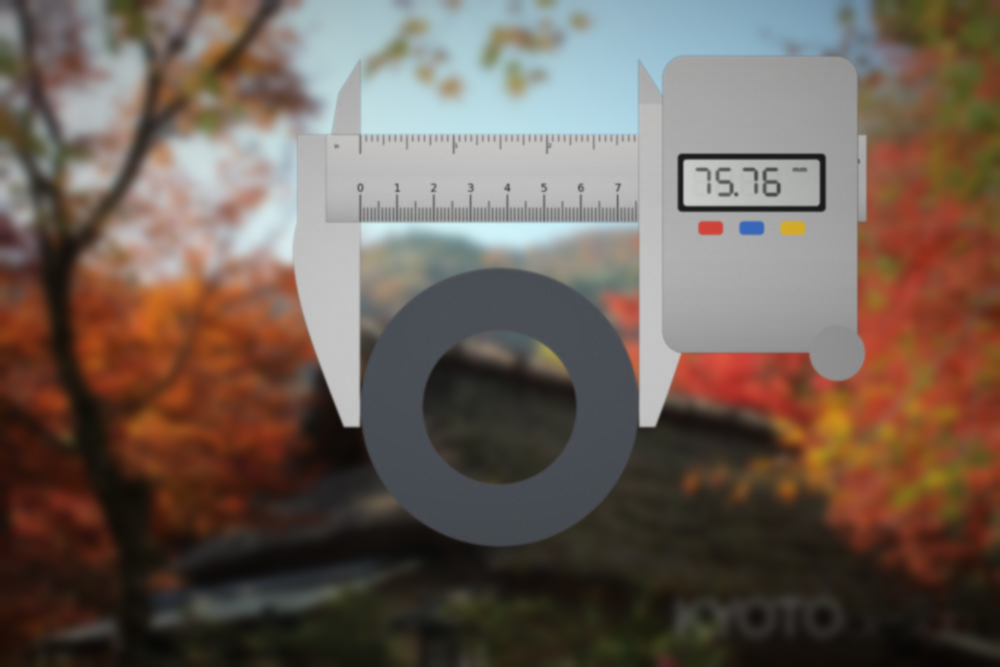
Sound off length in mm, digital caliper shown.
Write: 75.76 mm
